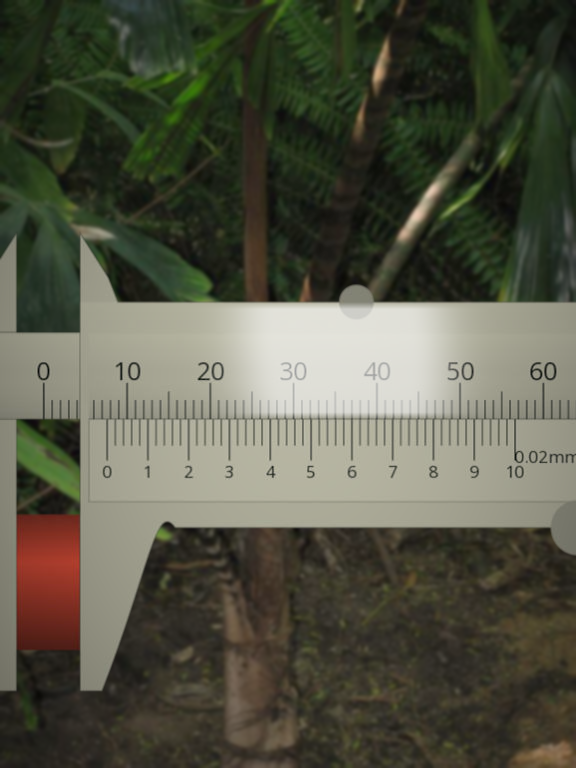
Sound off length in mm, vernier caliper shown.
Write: 7.6 mm
